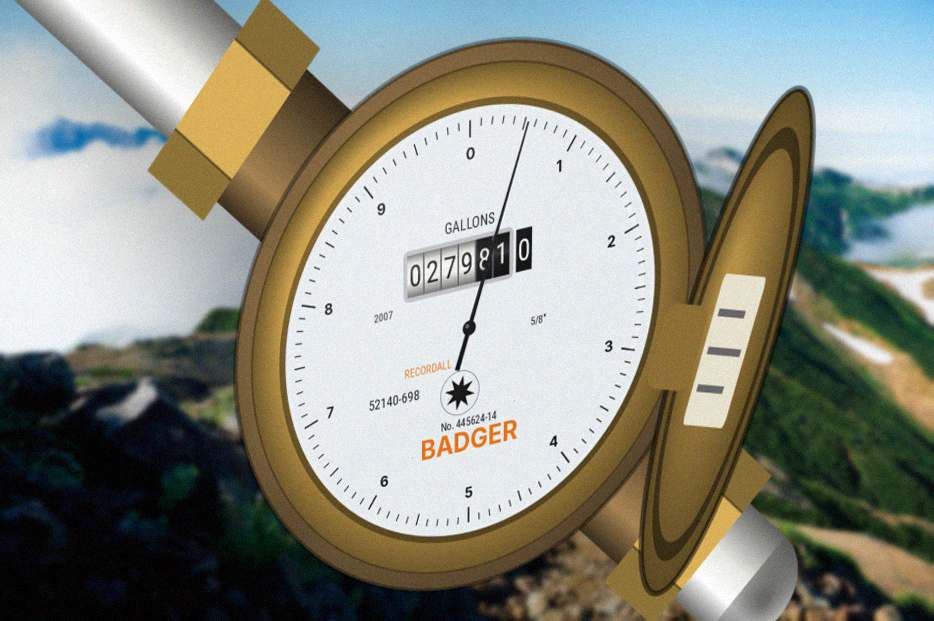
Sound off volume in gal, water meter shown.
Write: 279810.5 gal
